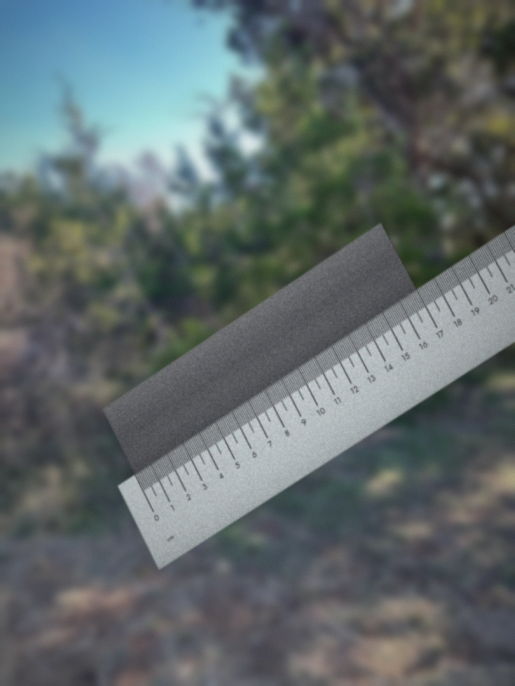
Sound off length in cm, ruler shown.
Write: 17 cm
